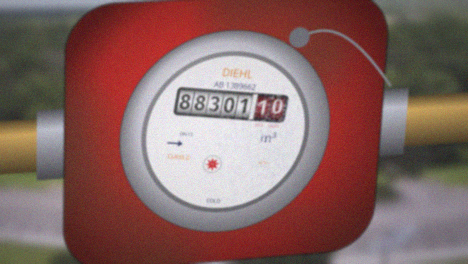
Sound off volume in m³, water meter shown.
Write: 88301.10 m³
